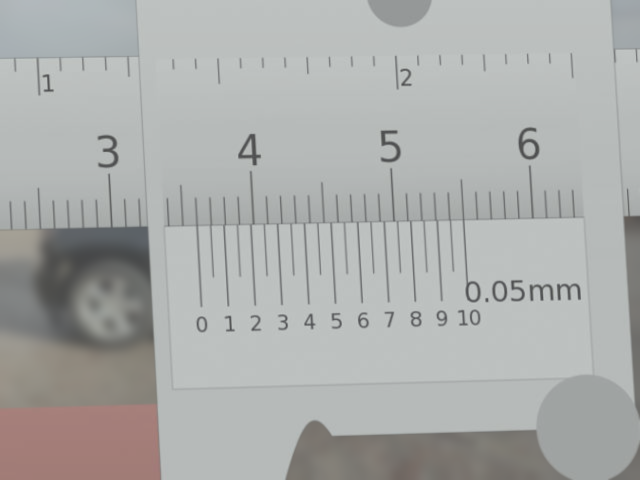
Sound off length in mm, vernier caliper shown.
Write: 36.0 mm
